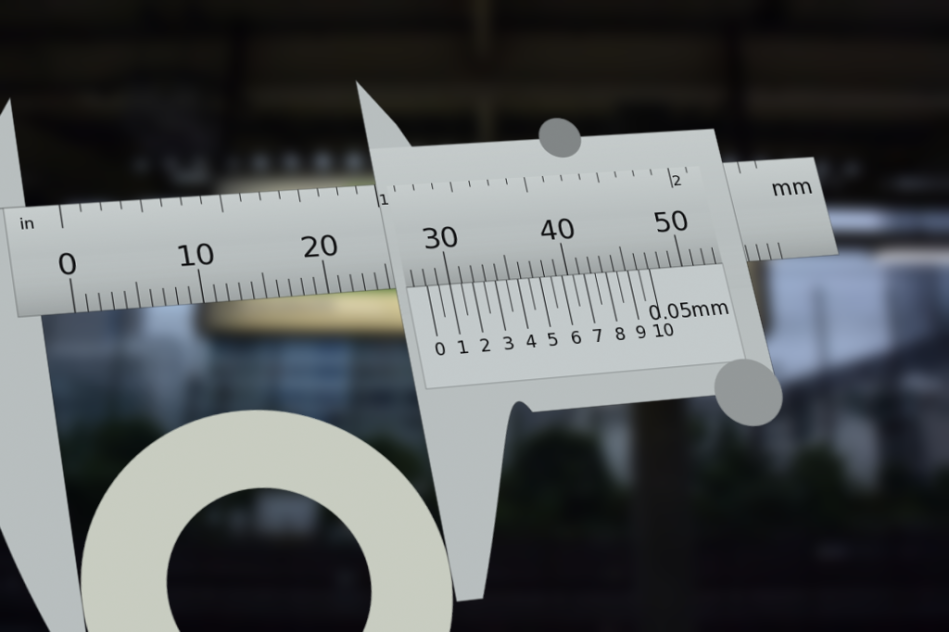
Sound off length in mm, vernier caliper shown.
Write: 28.1 mm
